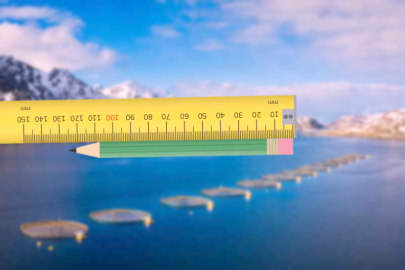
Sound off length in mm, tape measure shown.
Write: 125 mm
